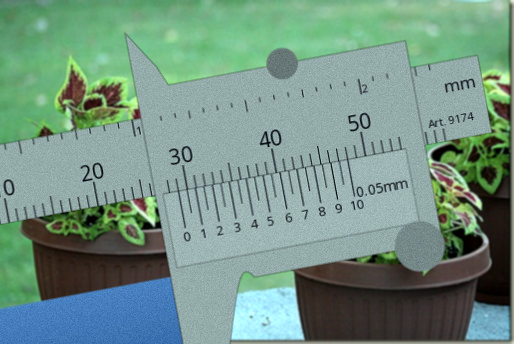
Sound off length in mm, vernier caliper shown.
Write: 29.0 mm
